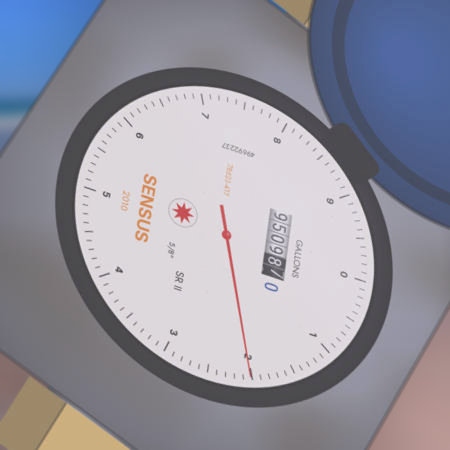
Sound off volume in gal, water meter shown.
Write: 9509872.0 gal
